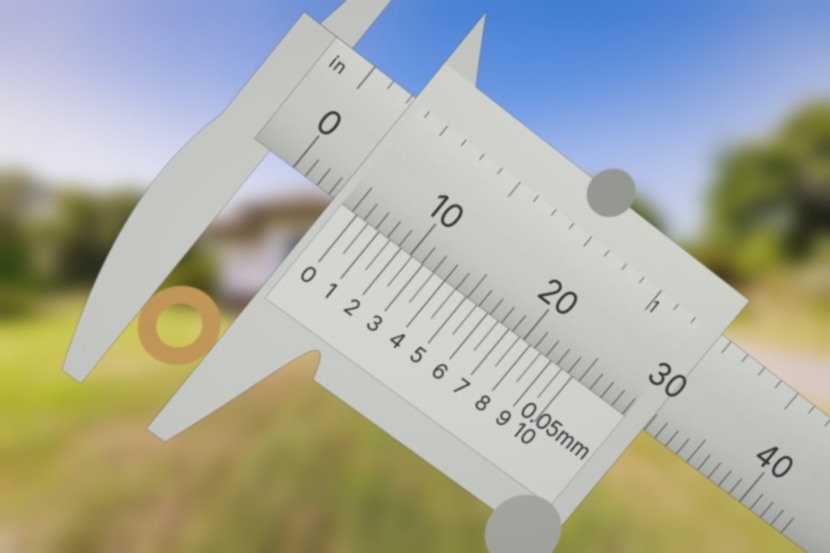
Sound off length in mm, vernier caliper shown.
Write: 5.4 mm
